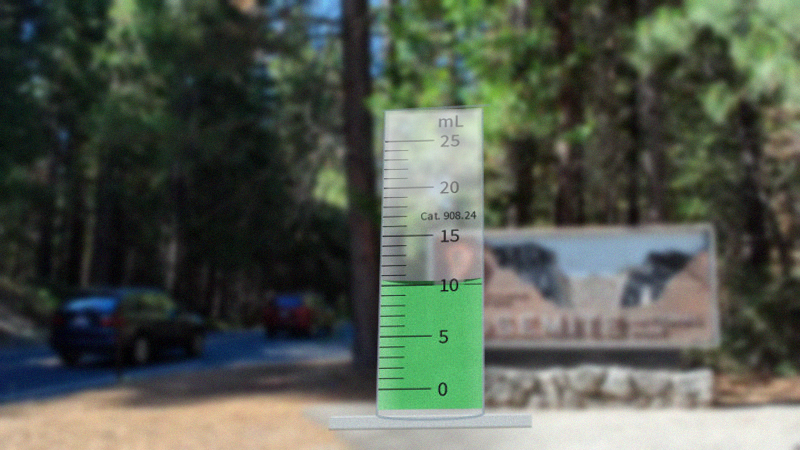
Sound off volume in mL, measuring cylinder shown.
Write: 10 mL
